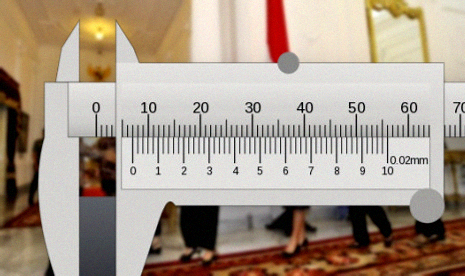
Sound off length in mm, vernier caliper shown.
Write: 7.0 mm
